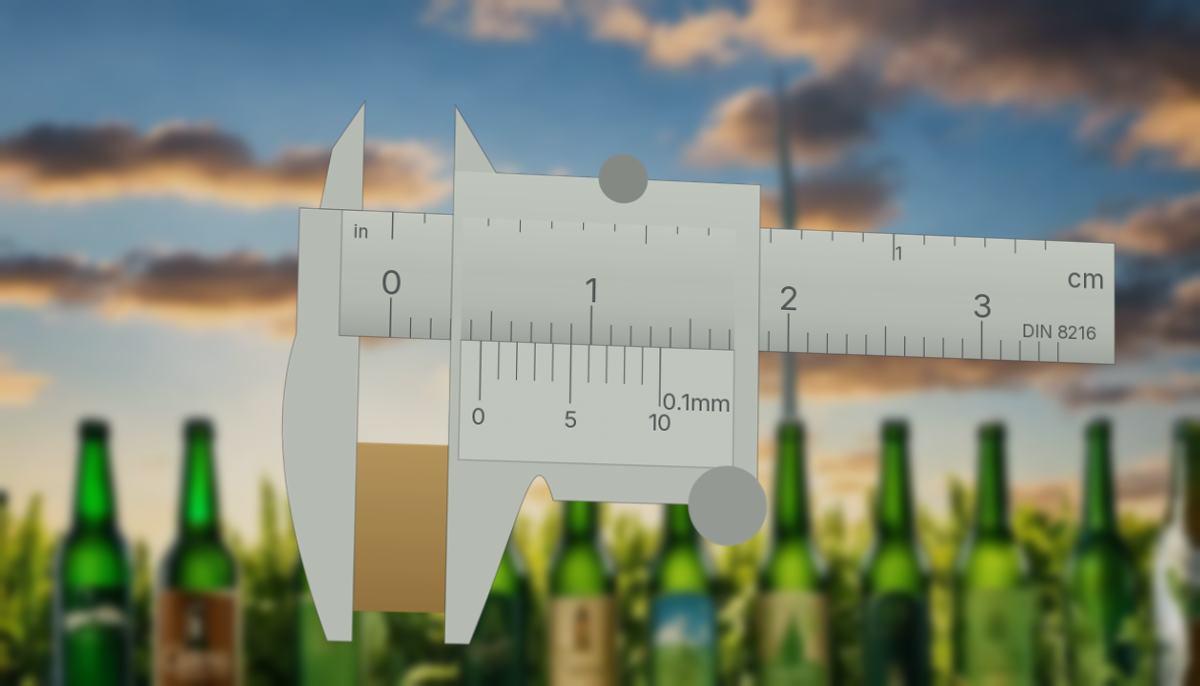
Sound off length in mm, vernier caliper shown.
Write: 4.5 mm
